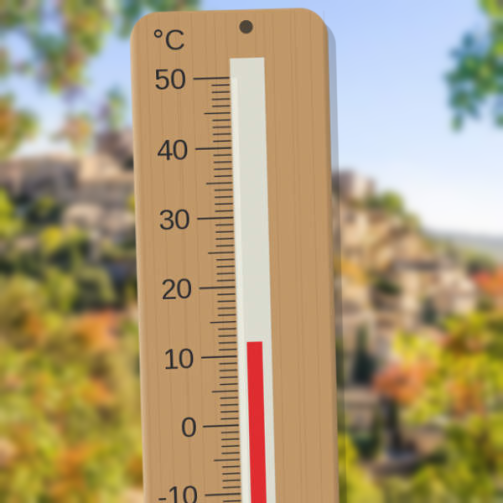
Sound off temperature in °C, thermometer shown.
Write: 12 °C
